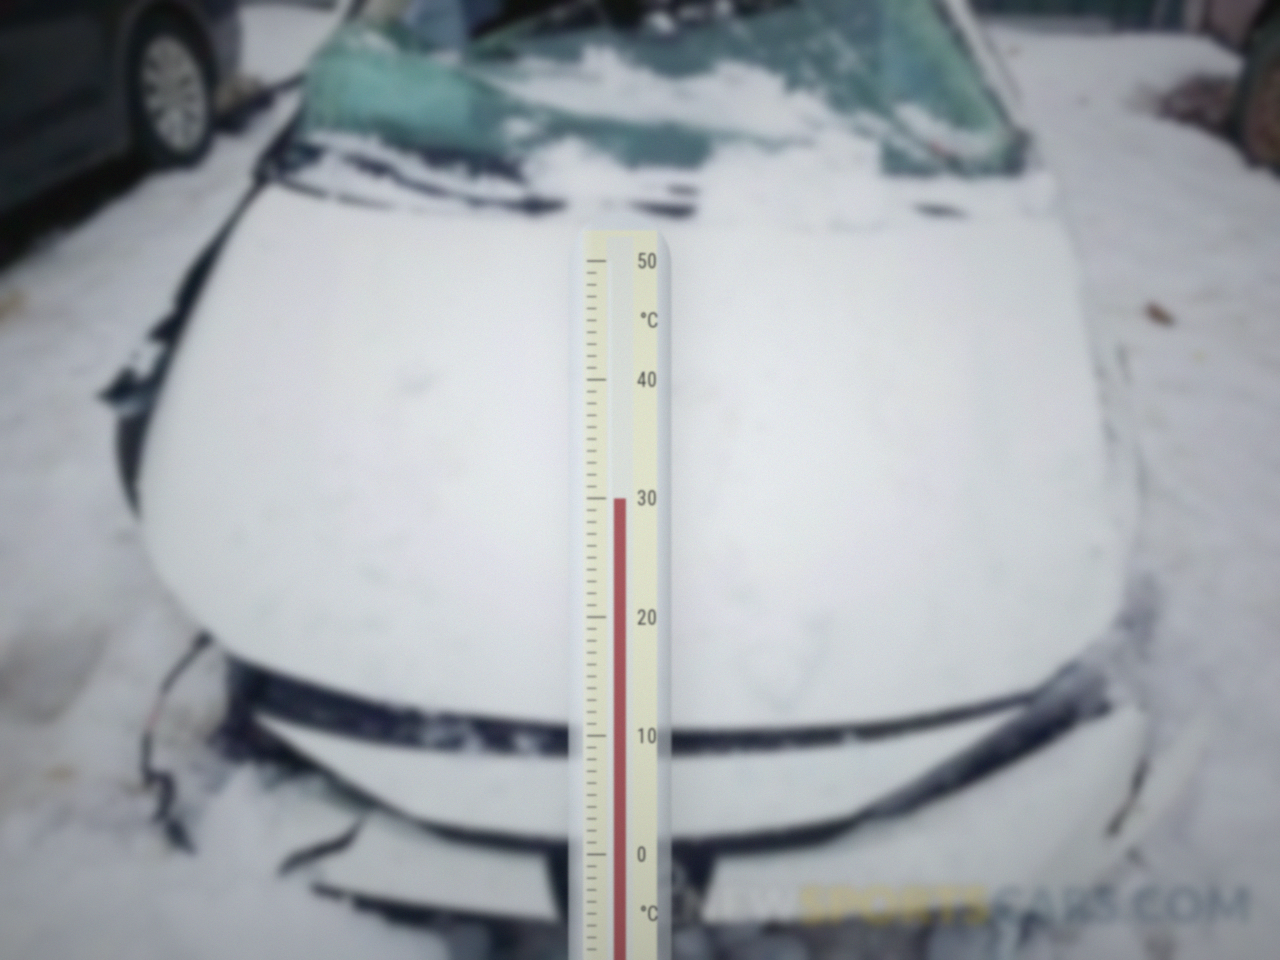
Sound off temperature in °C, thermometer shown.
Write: 30 °C
